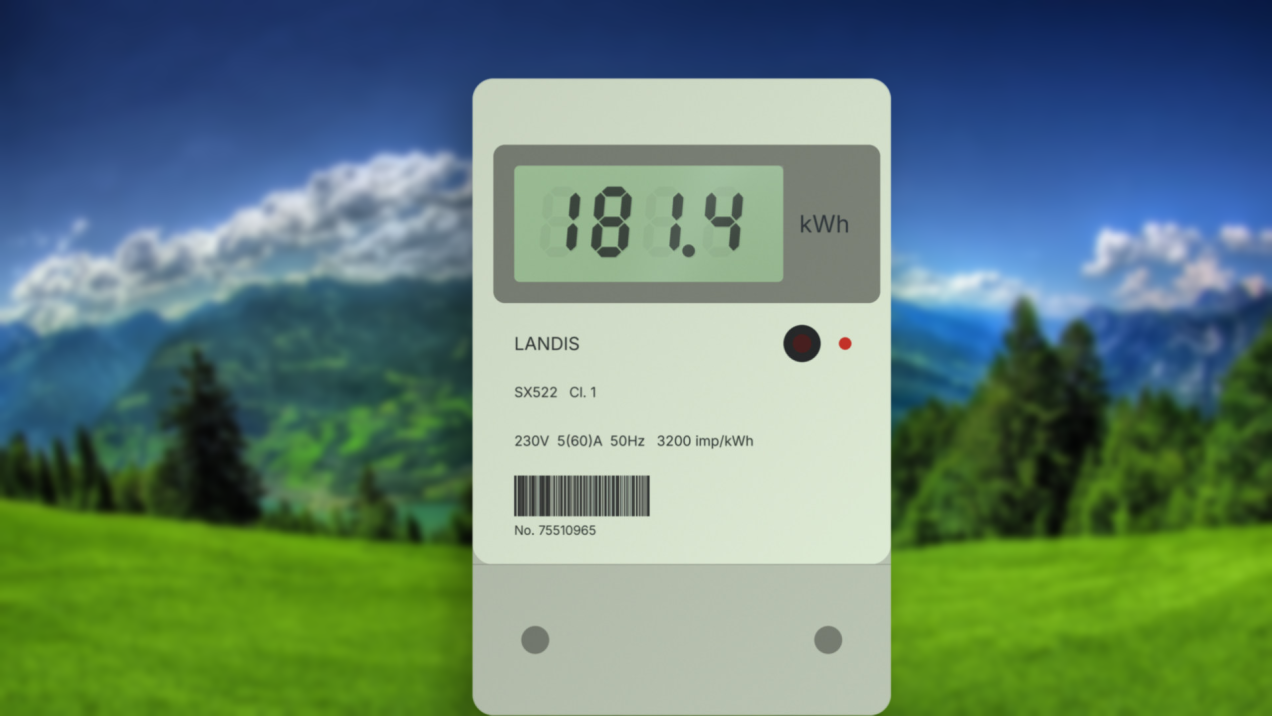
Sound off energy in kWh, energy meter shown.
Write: 181.4 kWh
